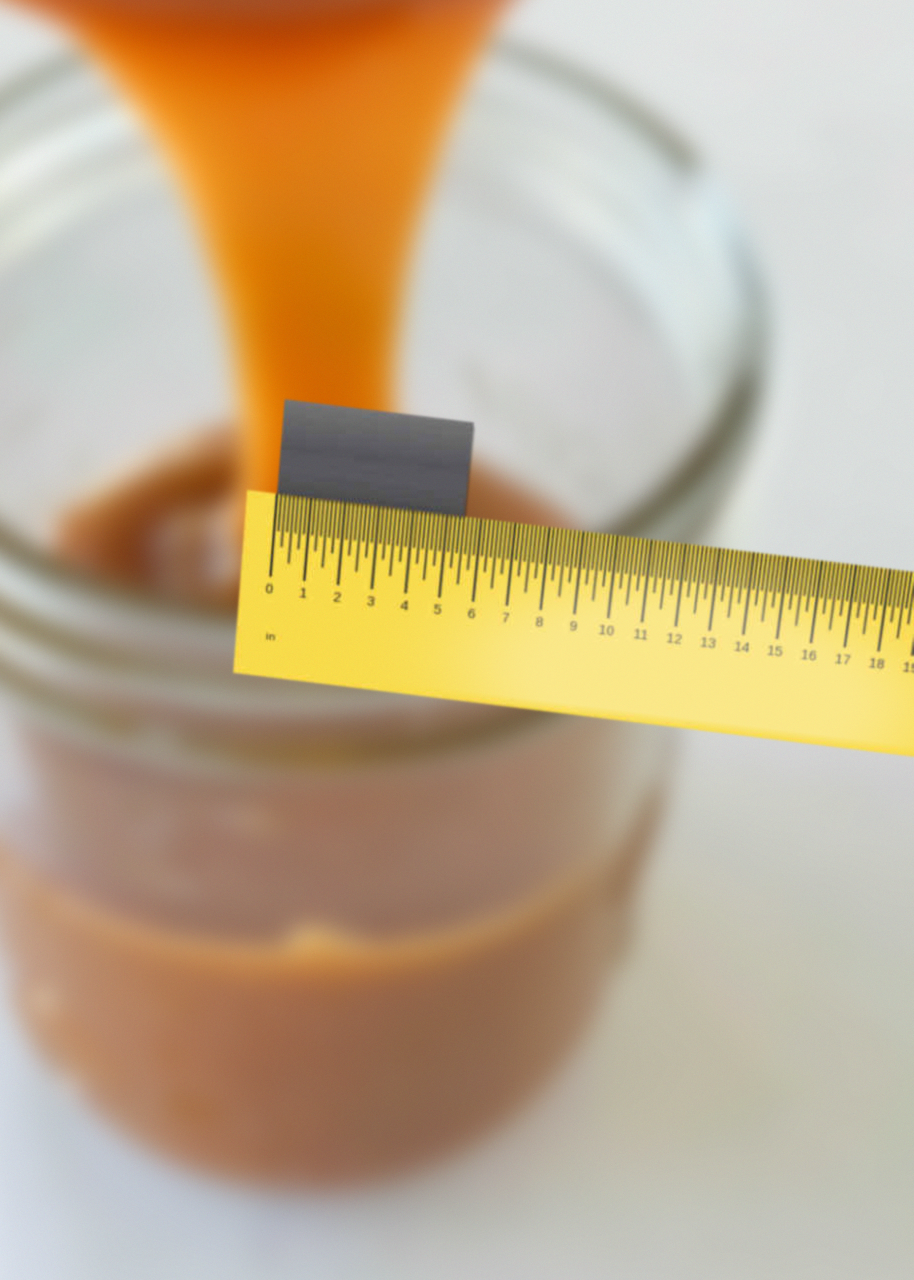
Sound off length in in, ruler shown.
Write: 5.5 in
